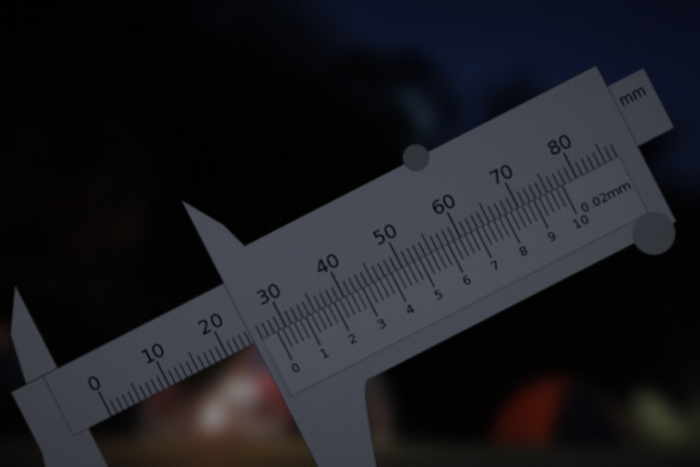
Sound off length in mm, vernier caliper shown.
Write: 28.5 mm
